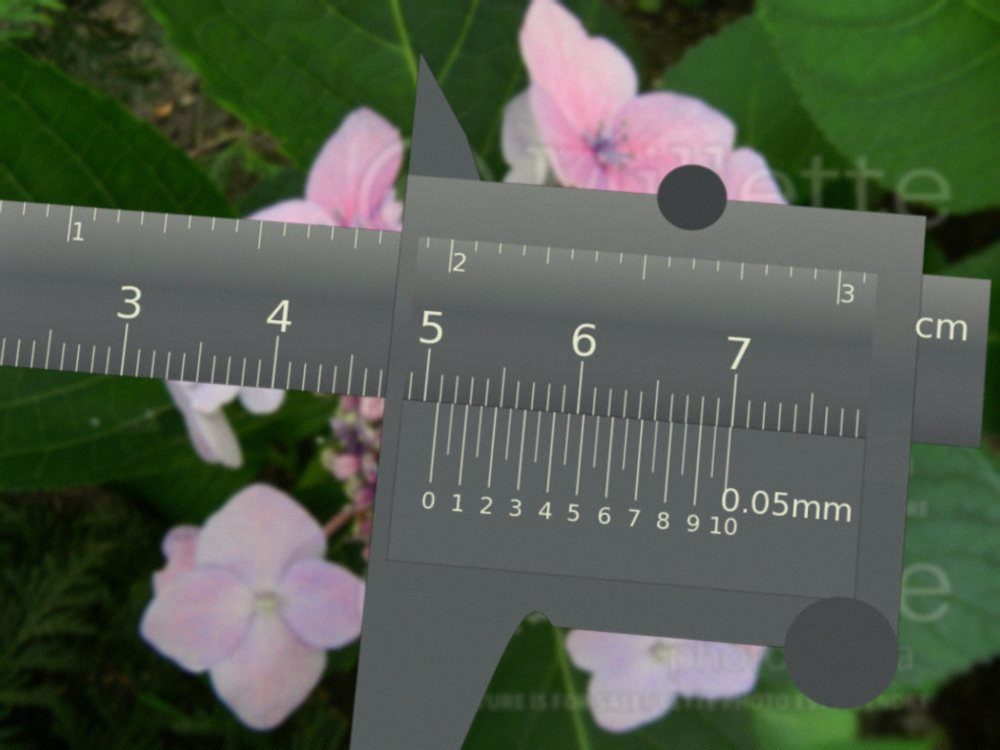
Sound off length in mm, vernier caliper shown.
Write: 50.9 mm
